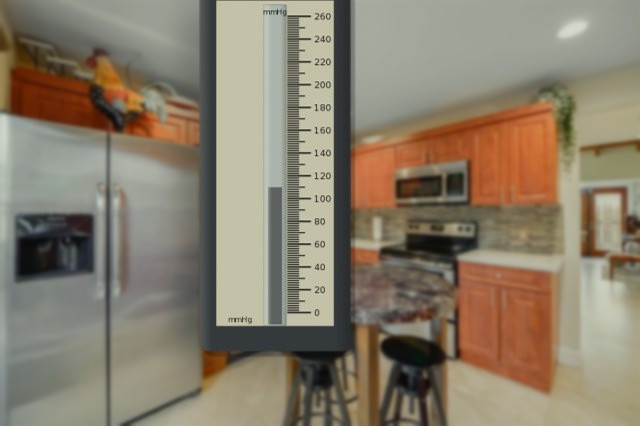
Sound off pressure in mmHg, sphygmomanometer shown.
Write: 110 mmHg
